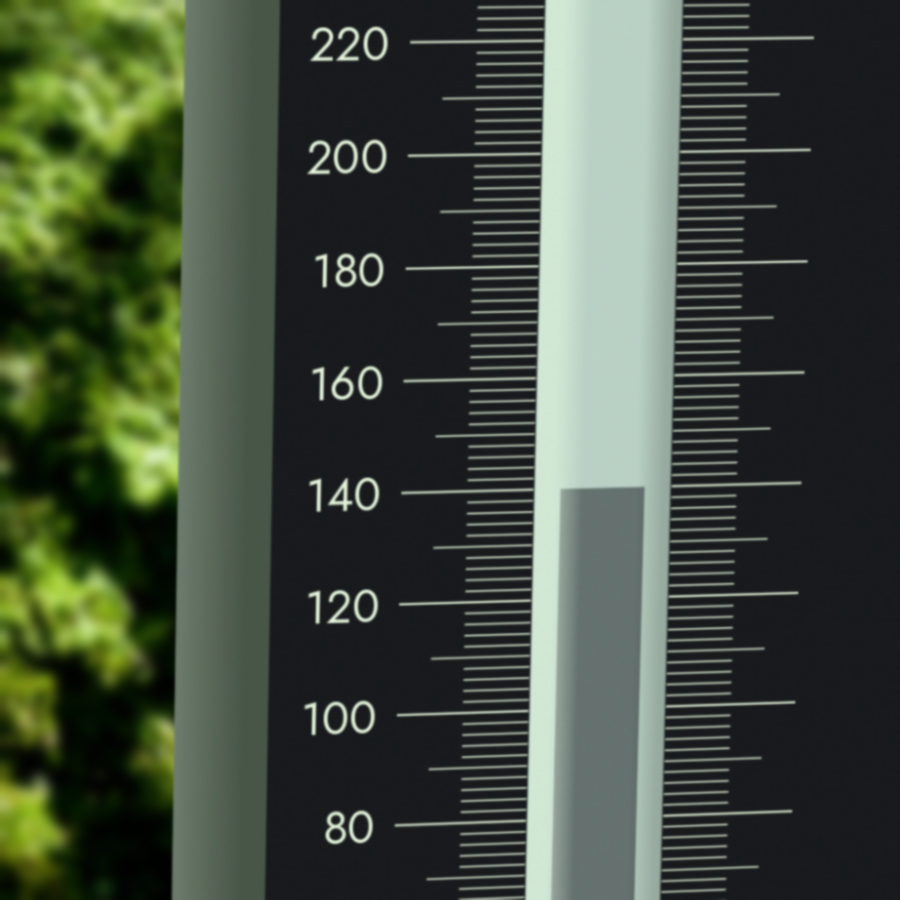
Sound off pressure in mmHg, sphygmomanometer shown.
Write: 140 mmHg
